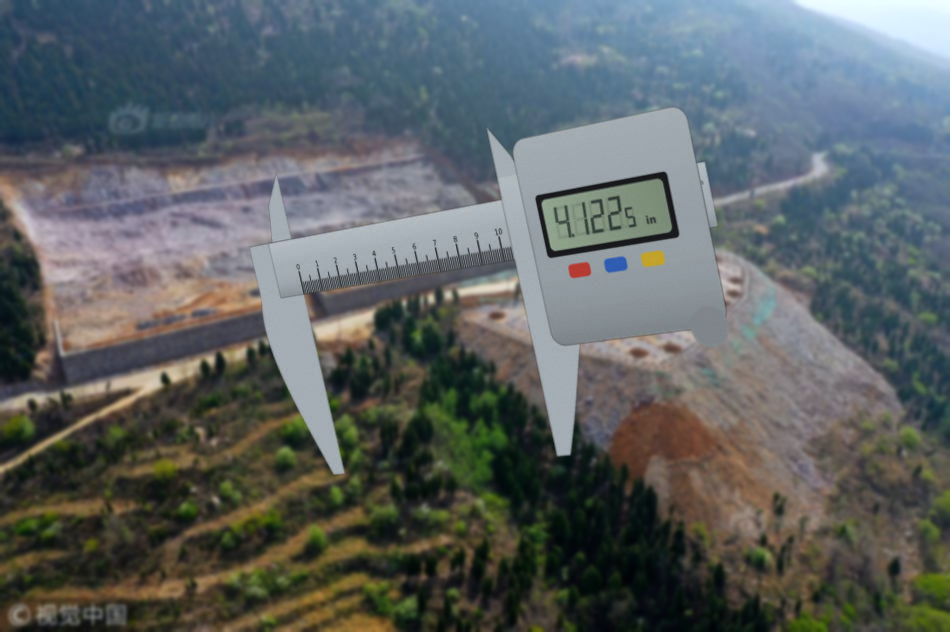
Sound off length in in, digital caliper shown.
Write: 4.1225 in
